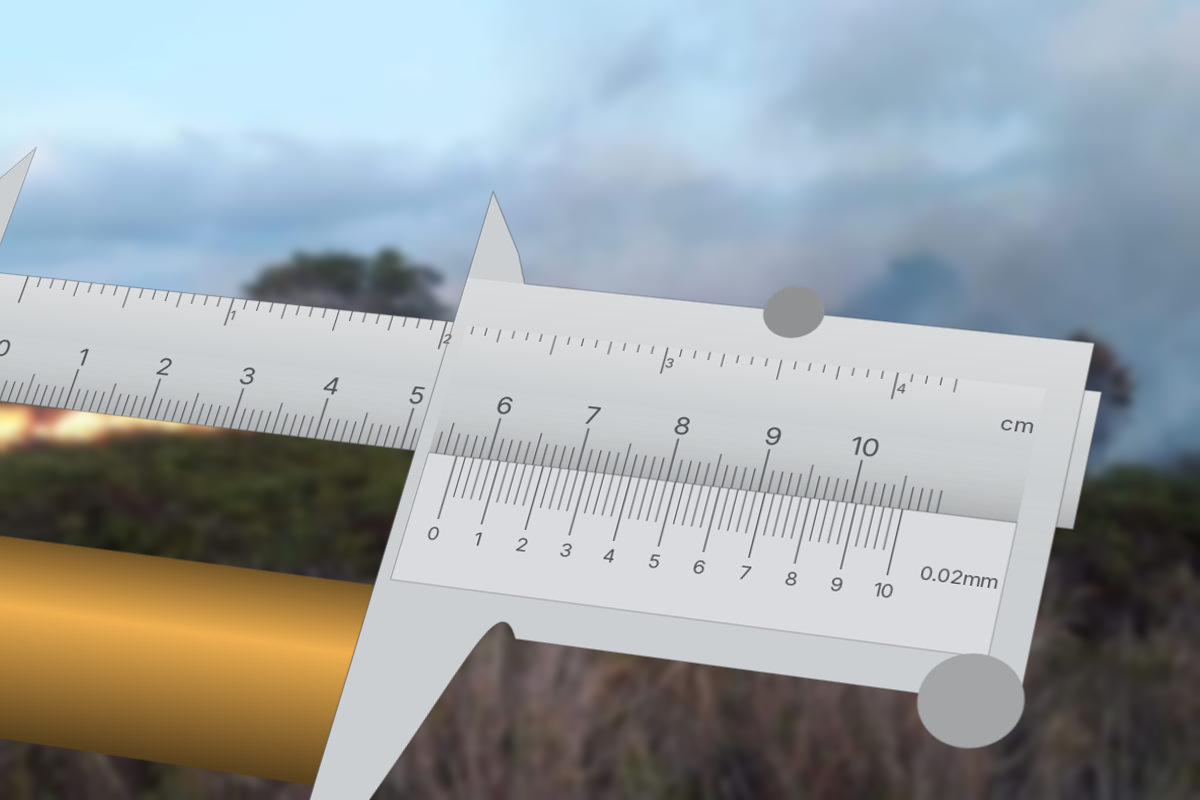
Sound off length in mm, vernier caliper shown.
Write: 56.4 mm
